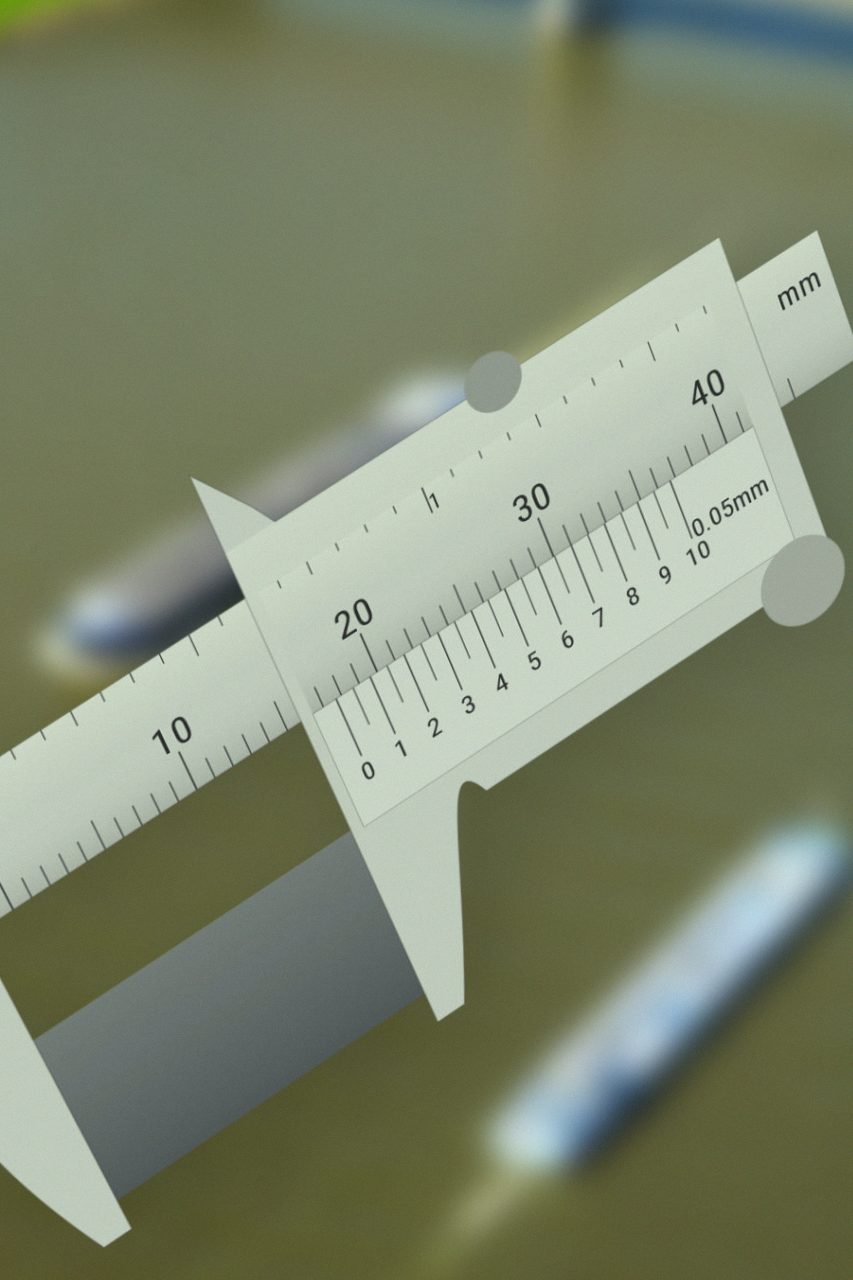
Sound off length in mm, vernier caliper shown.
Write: 17.7 mm
